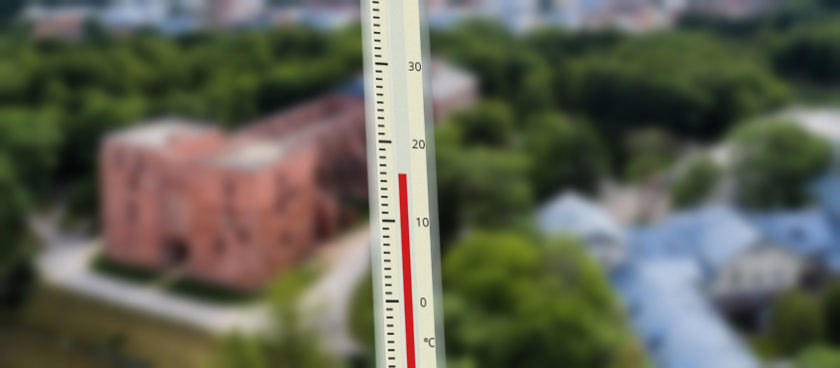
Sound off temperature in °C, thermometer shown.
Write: 16 °C
